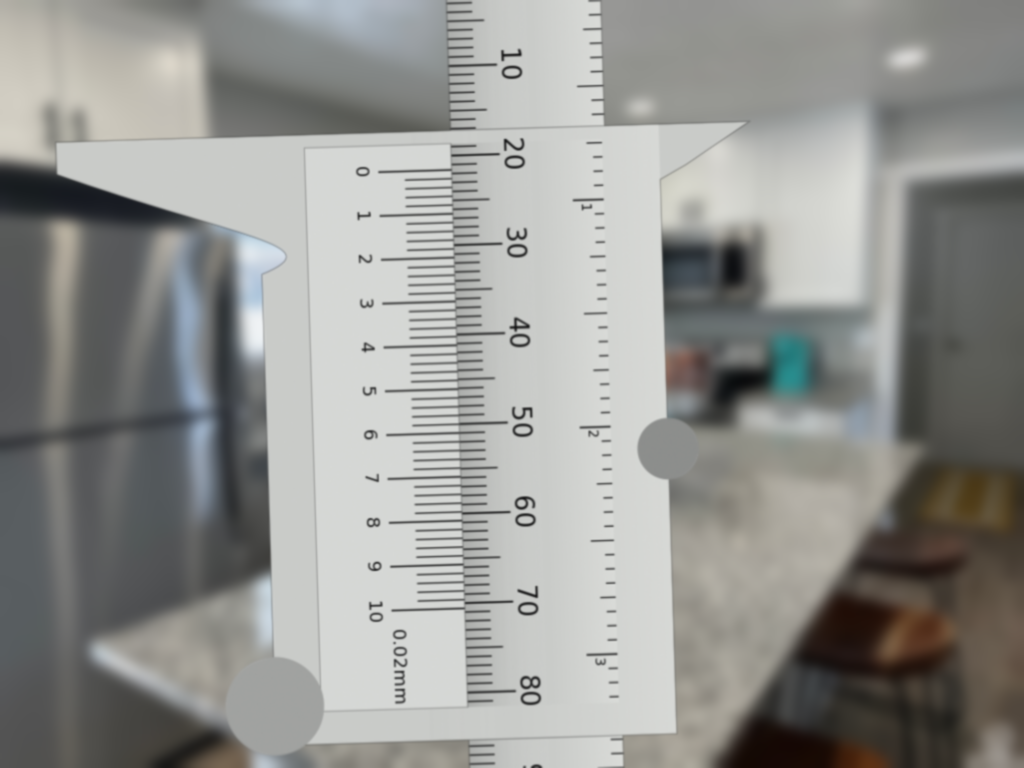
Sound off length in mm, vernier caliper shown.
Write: 21.6 mm
